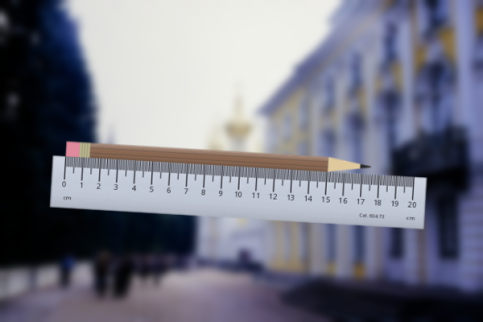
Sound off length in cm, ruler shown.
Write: 17.5 cm
